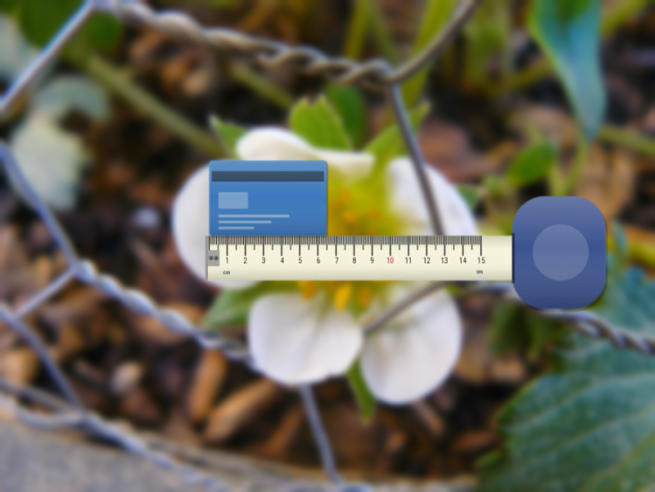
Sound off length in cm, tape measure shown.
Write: 6.5 cm
